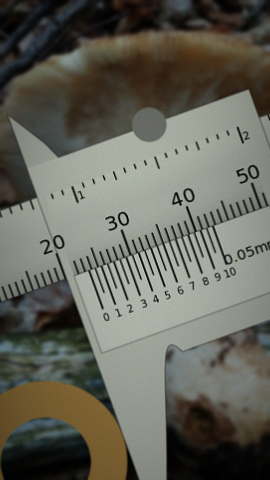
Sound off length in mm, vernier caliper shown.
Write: 23.6 mm
